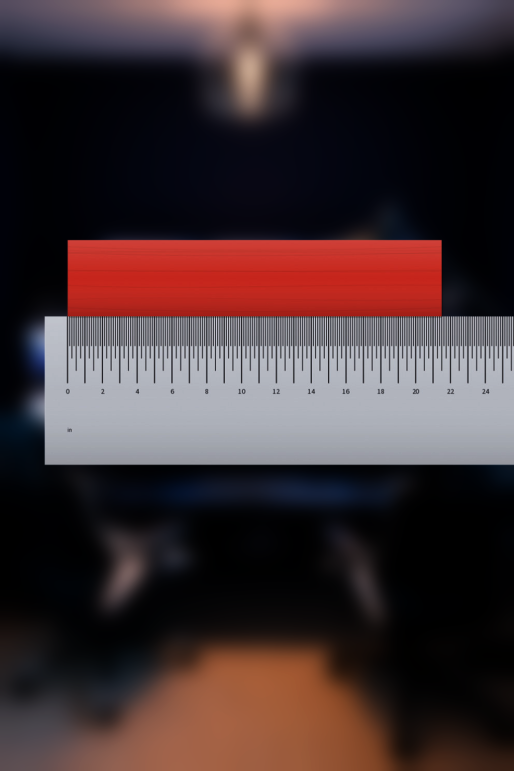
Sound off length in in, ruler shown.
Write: 21.5 in
